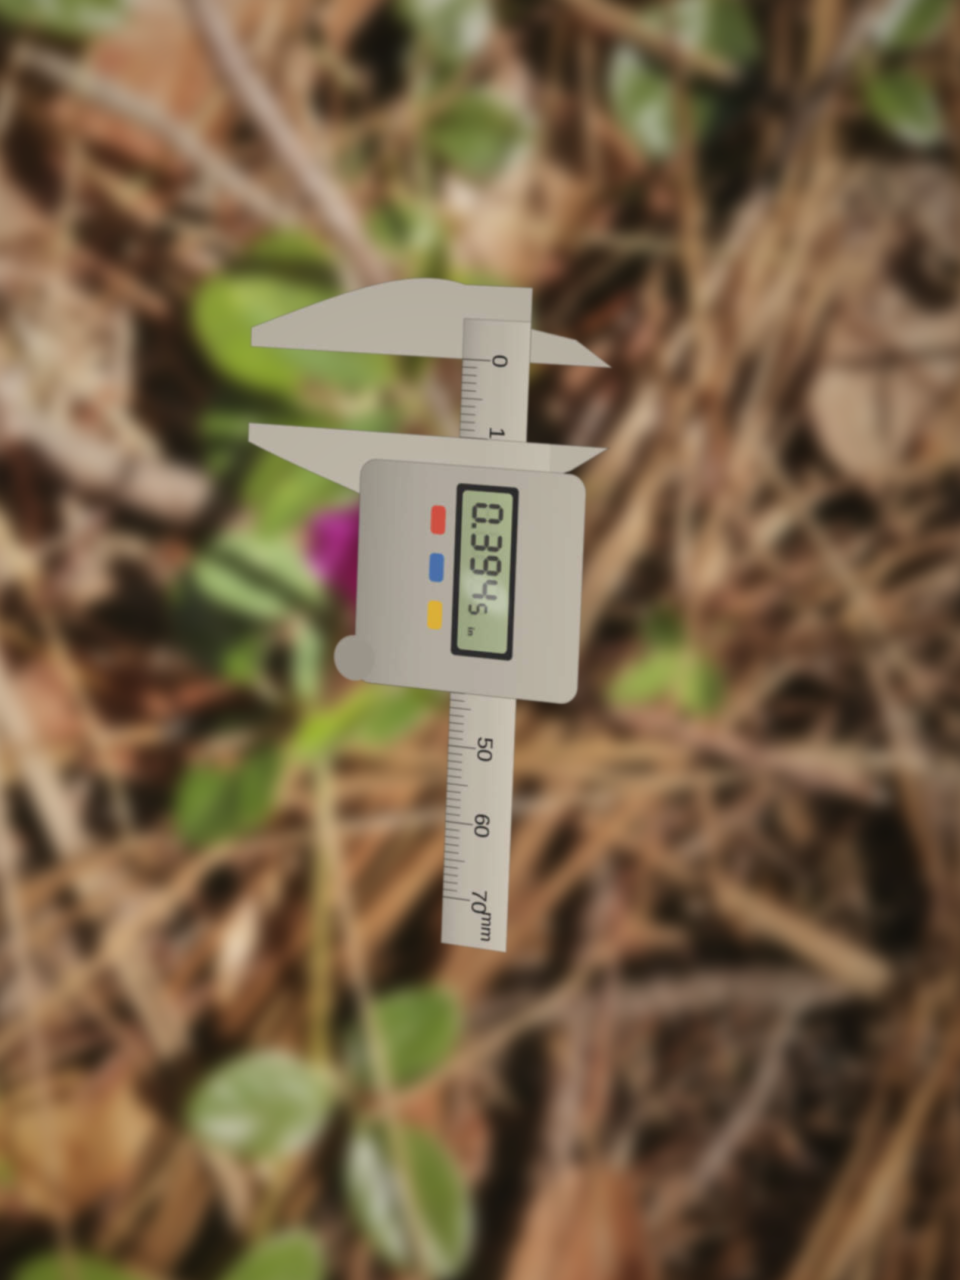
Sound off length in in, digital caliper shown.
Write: 0.3945 in
